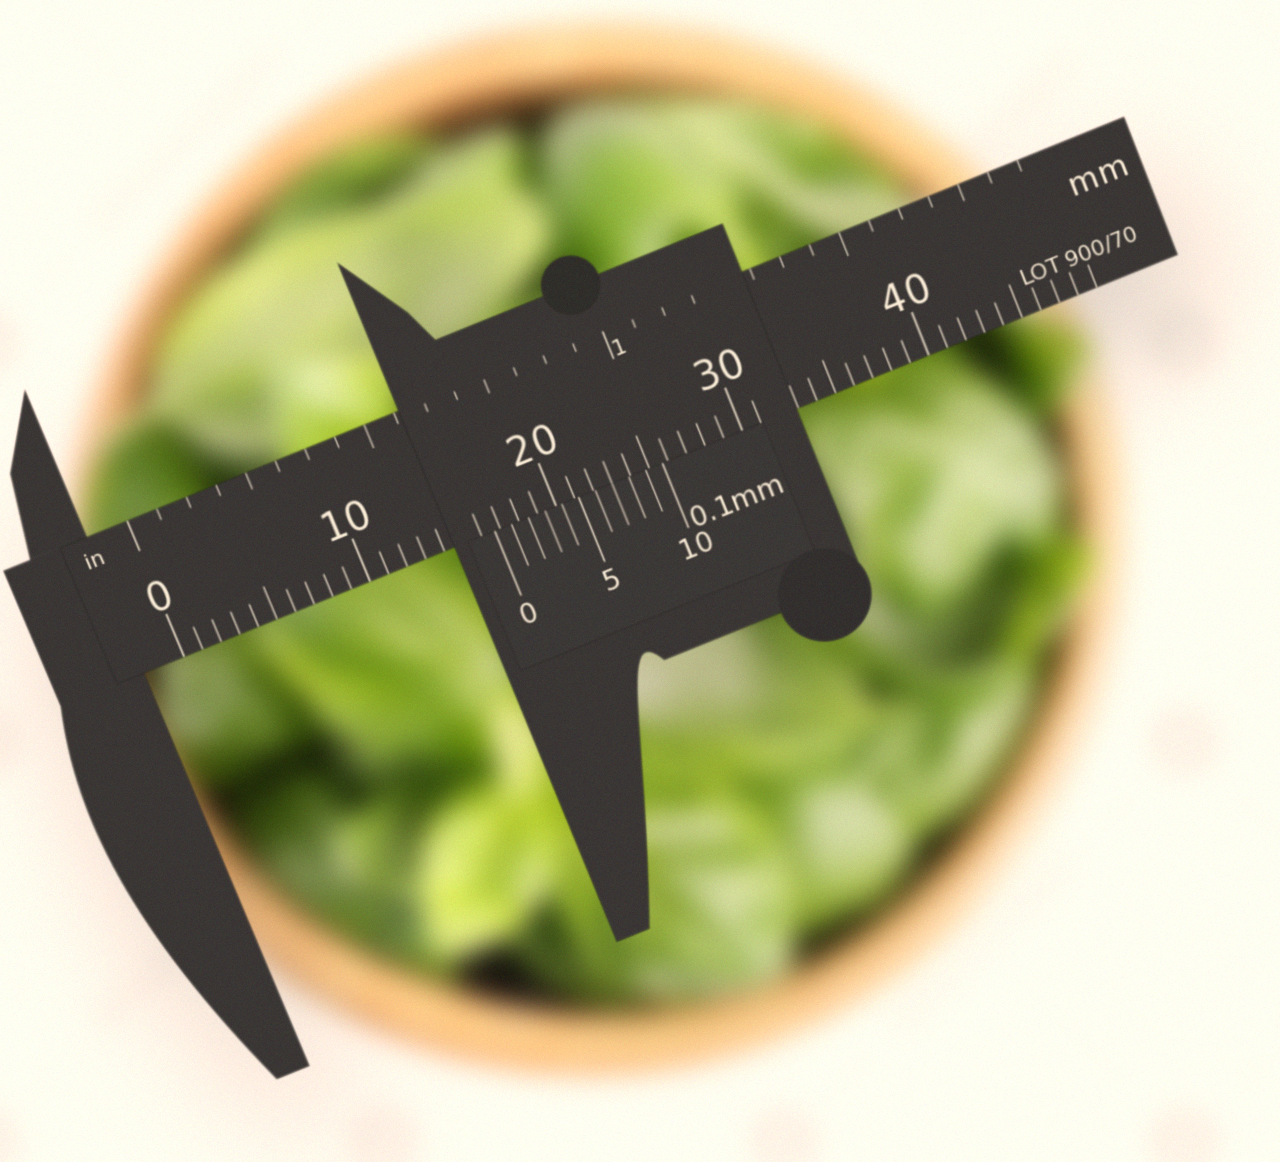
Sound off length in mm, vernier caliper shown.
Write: 16.7 mm
